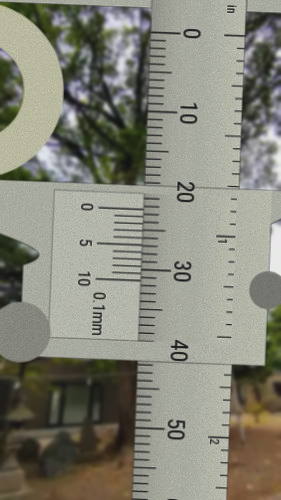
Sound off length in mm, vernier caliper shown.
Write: 22.4 mm
